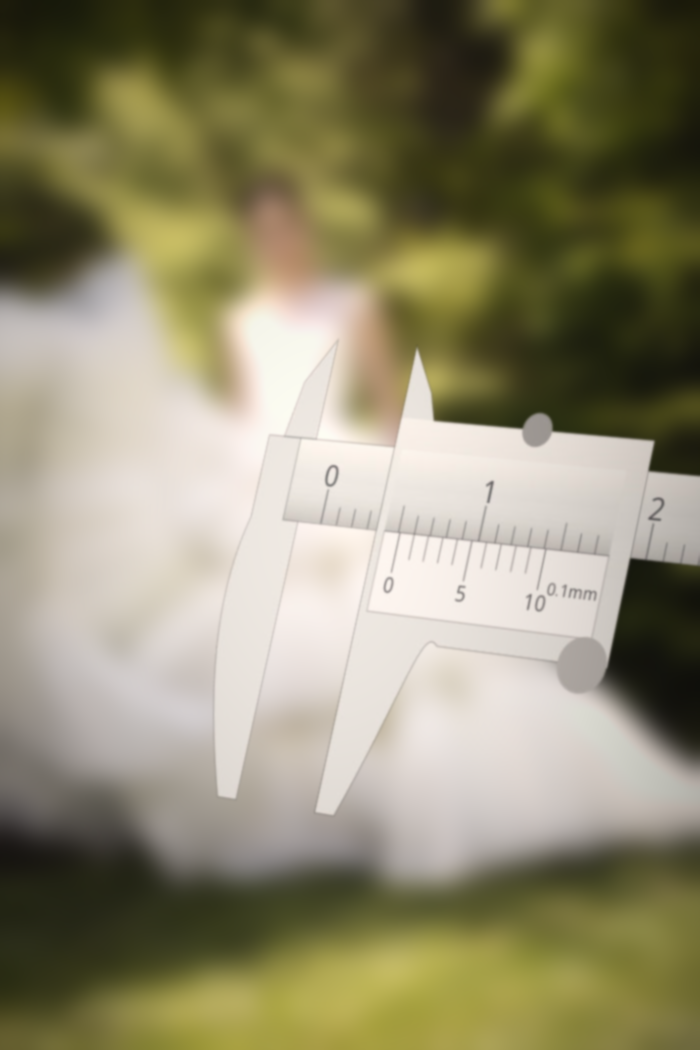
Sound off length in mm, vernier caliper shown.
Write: 5.1 mm
